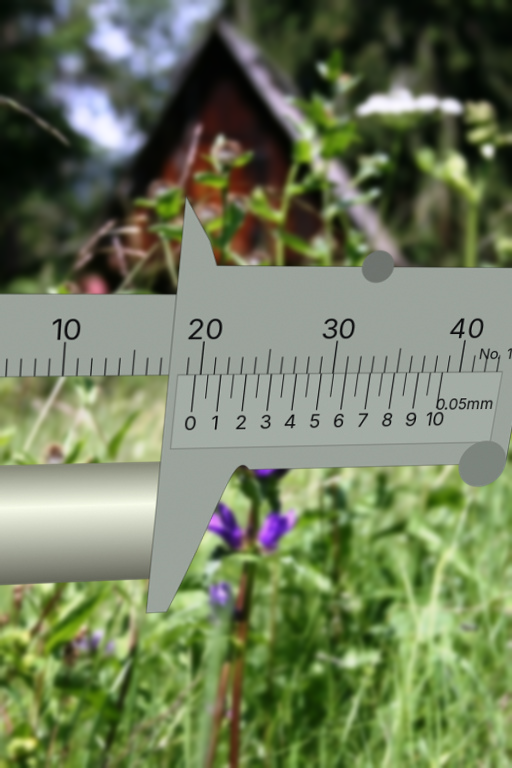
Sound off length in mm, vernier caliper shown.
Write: 19.6 mm
